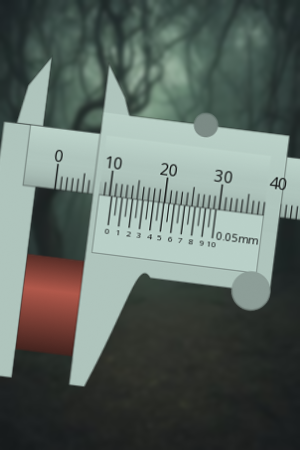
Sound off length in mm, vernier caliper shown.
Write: 10.4 mm
